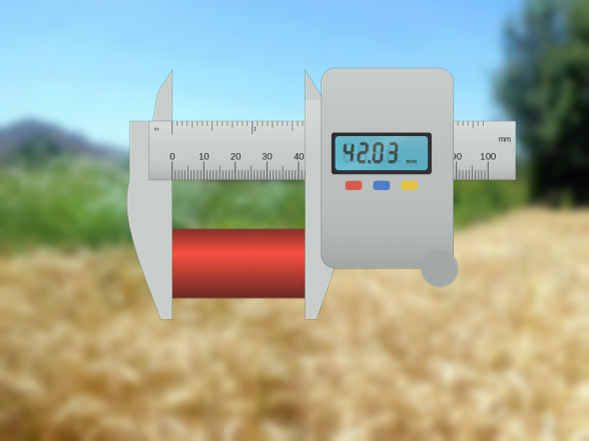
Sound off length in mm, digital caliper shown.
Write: 42.03 mm
